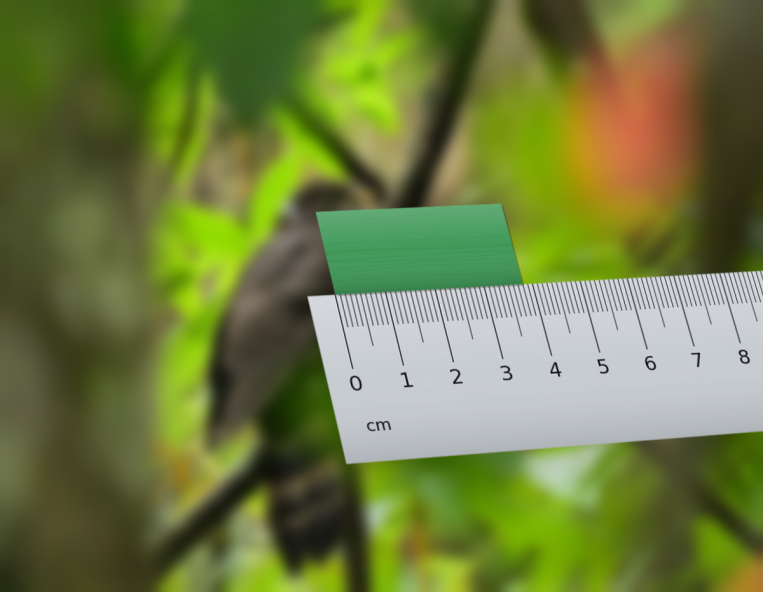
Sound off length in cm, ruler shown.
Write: 3.8 cm
